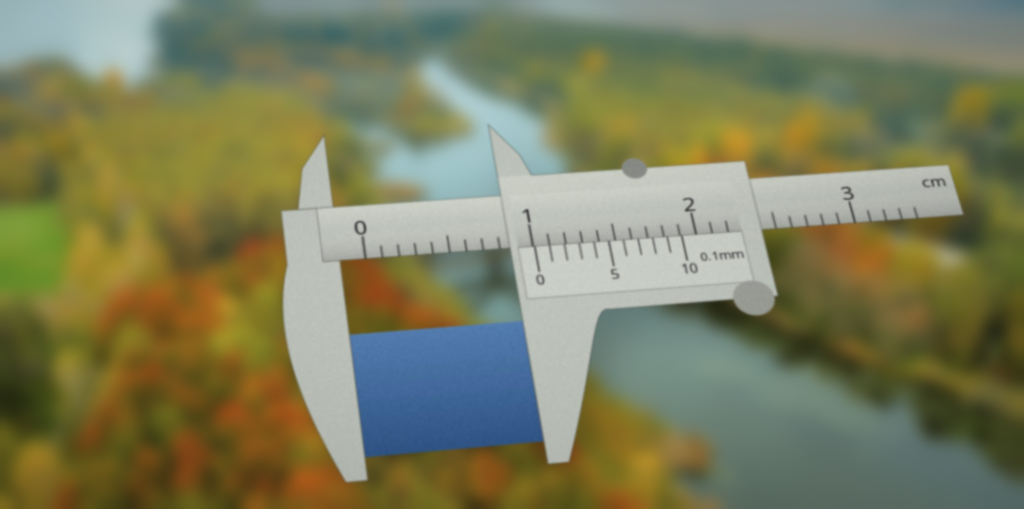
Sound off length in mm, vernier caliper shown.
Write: 10.1 mm
